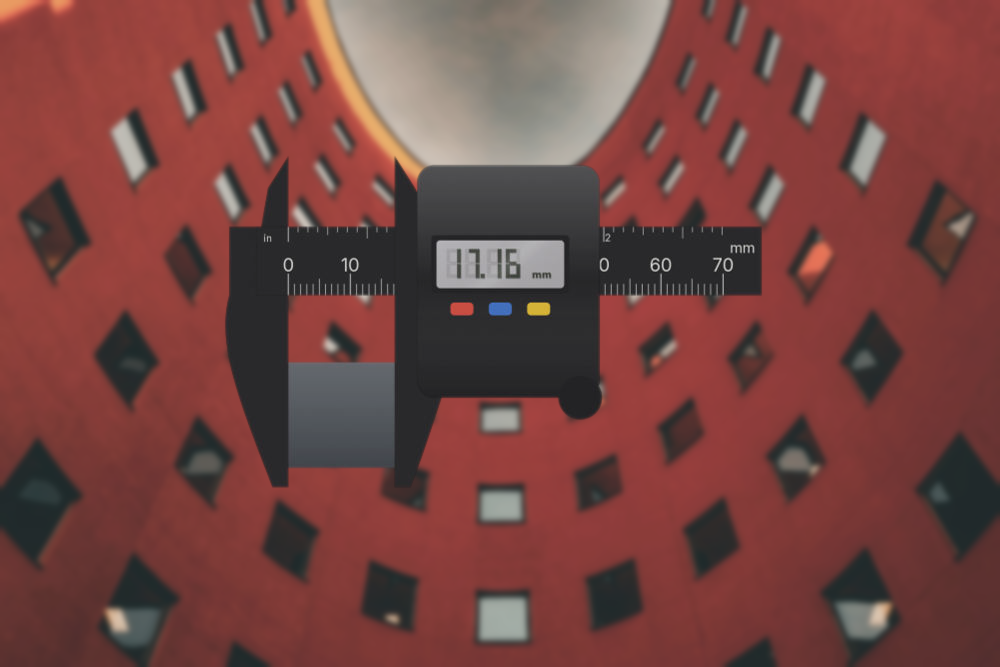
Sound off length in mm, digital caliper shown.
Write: 17.16 mm
